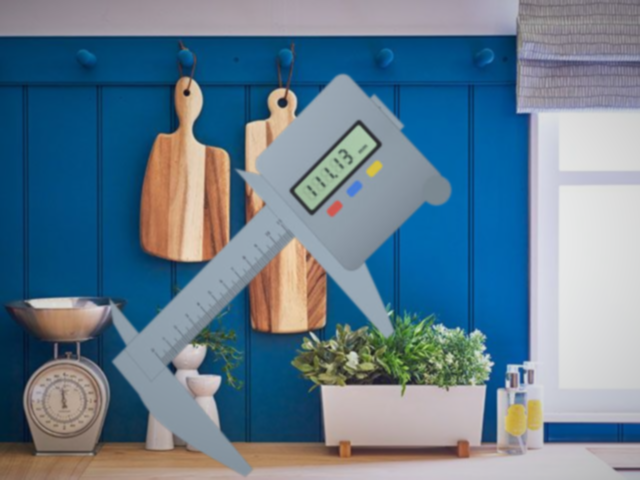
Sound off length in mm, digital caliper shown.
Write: 111.13 mm
